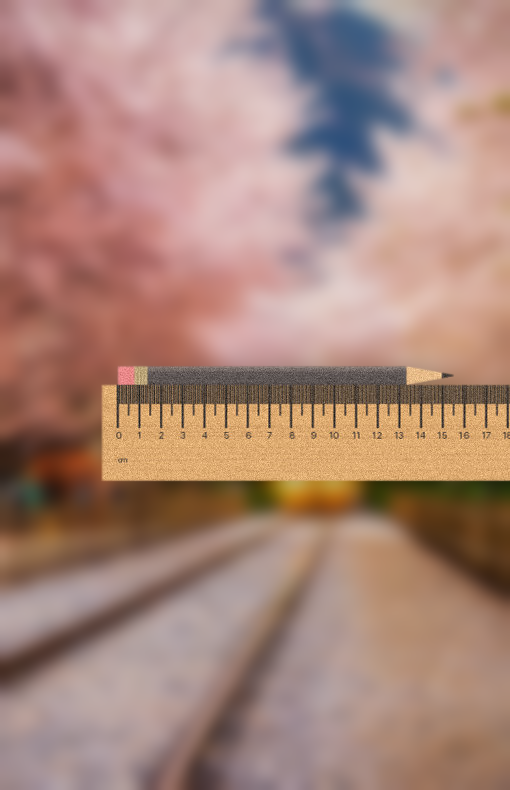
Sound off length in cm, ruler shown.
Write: 15.5 cm
